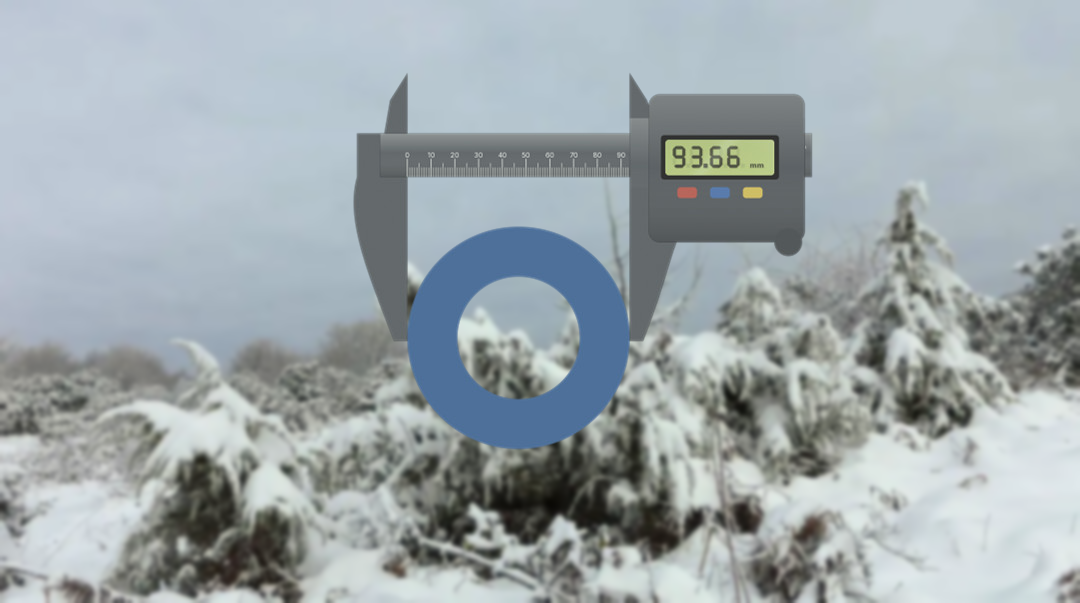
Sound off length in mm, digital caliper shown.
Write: 93.66 mm
